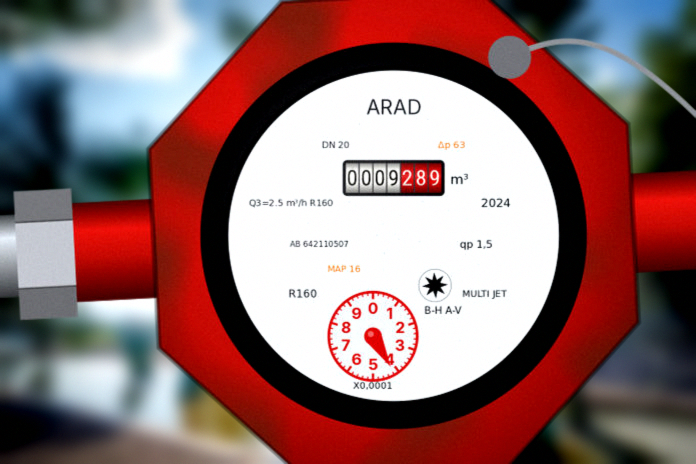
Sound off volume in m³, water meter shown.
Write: 9.2894 m³
